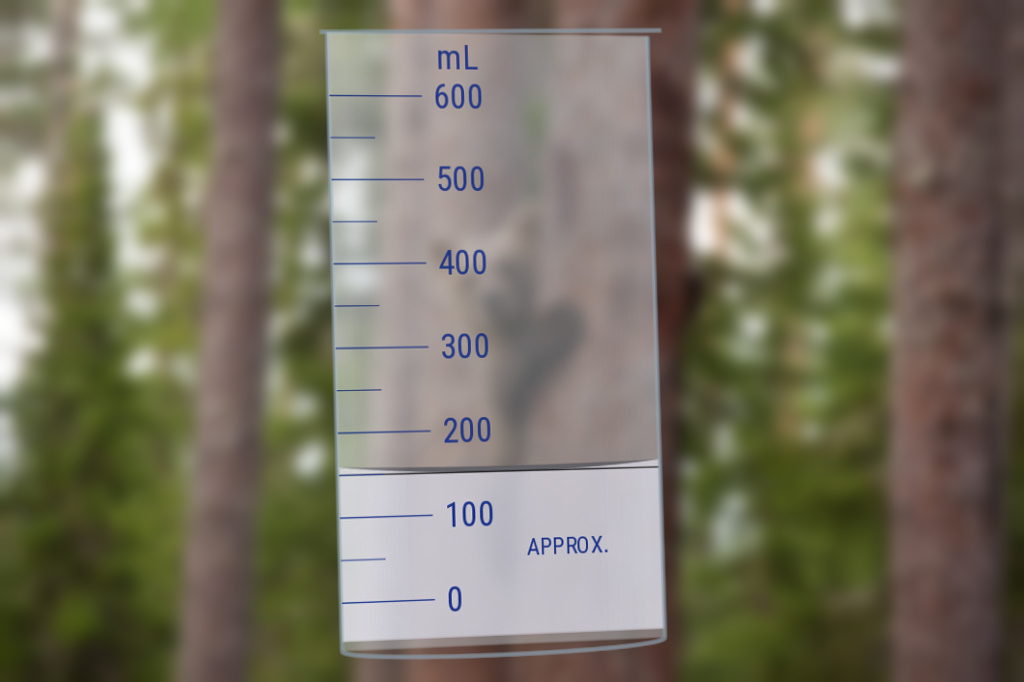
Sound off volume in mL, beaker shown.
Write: 150 mL
